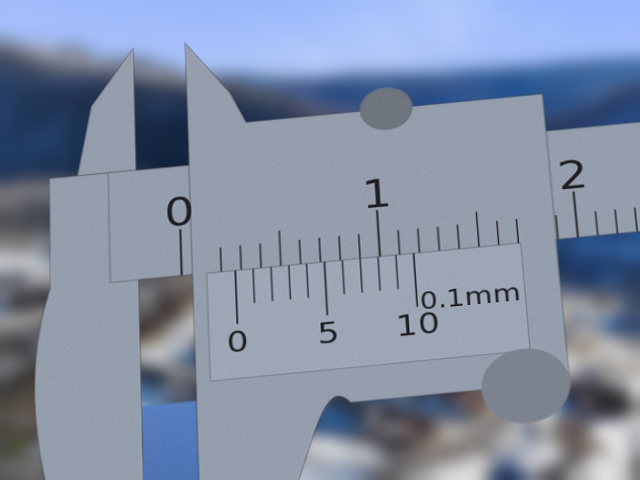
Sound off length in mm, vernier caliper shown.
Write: 2.7 mm
